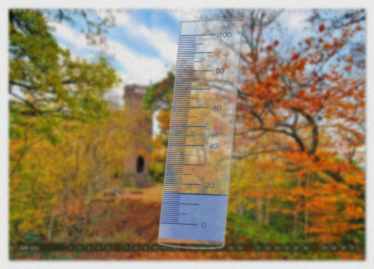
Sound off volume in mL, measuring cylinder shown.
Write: 15 mL
